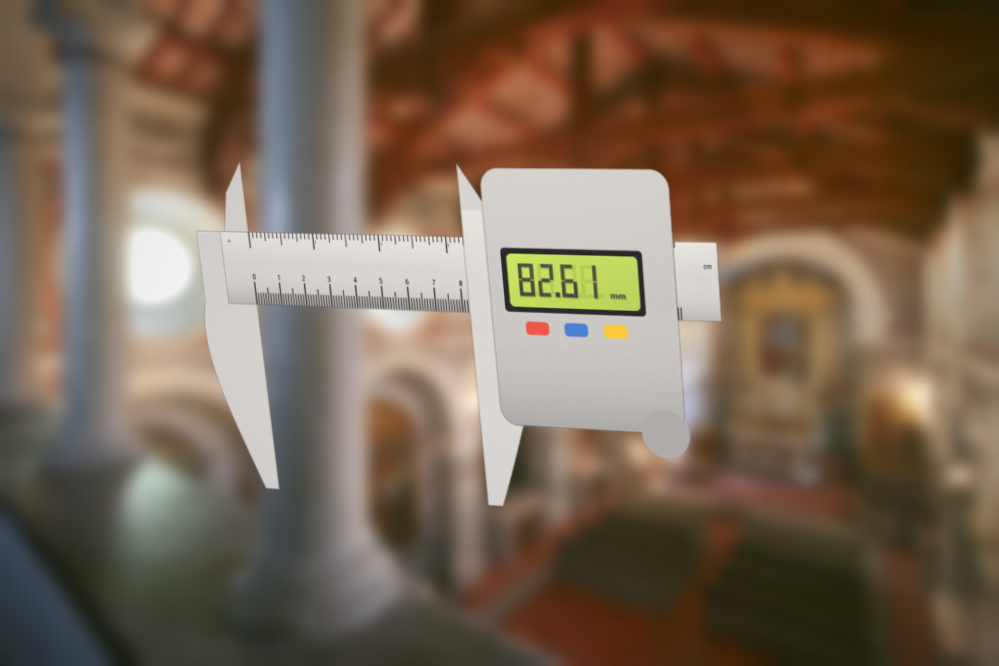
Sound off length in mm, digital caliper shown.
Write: 82.61 mm
